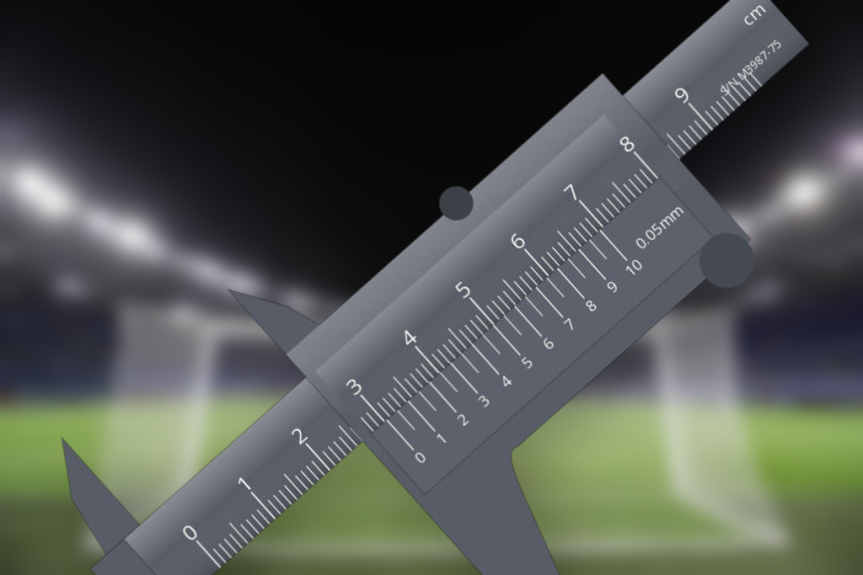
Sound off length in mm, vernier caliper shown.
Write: 30.4 mm
